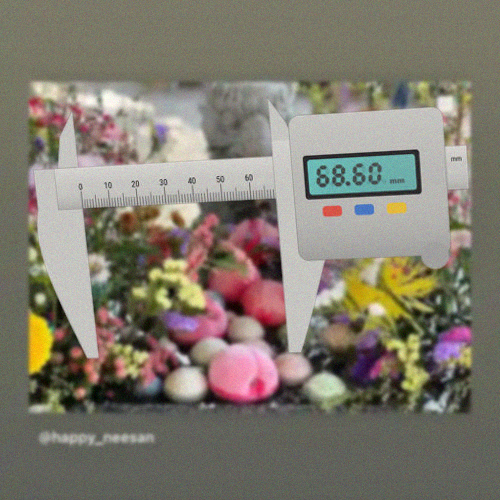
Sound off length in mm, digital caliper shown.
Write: 68.60 mm
